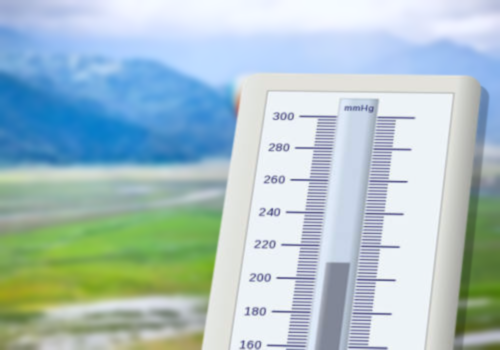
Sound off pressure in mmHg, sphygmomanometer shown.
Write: 210 mmHg
